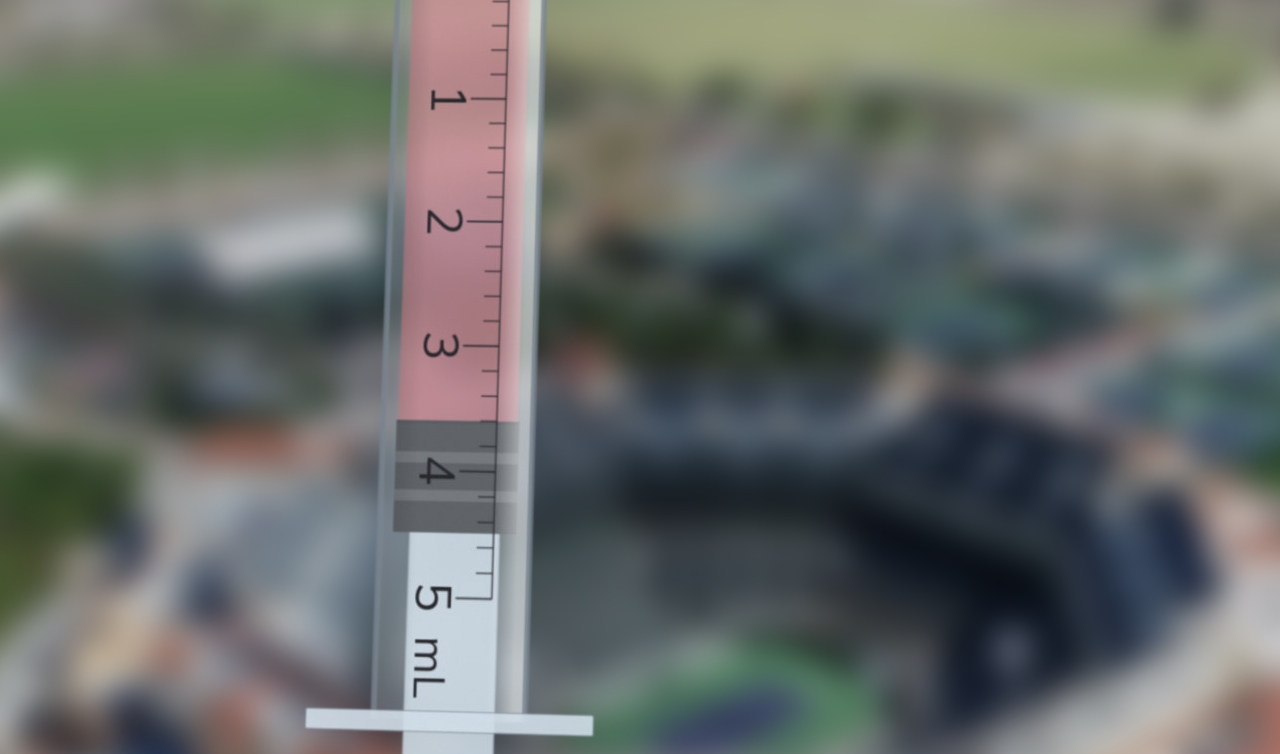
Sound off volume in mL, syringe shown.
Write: 3.6 mL
